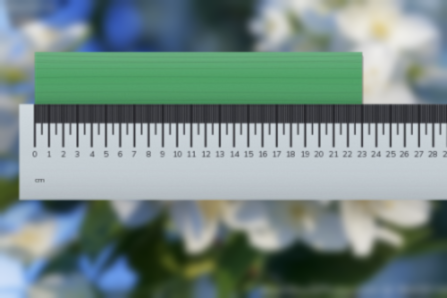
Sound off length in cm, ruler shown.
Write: 23 cm
